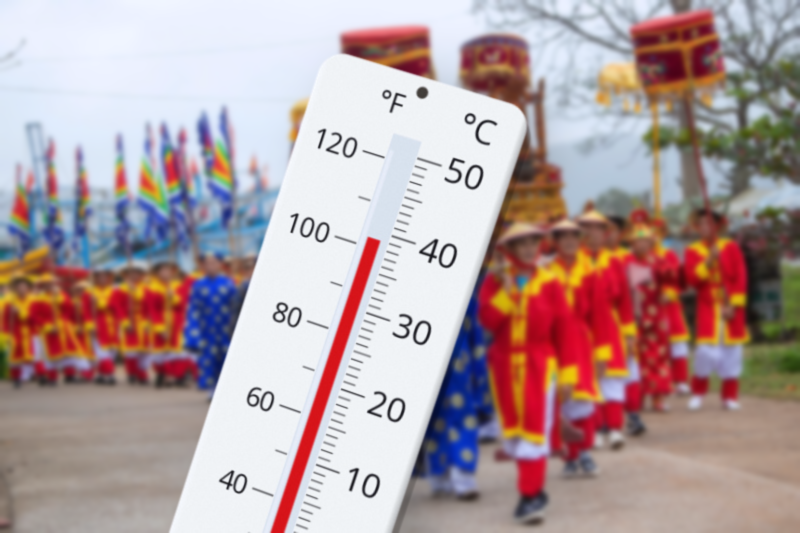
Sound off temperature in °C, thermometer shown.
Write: 39 °C
